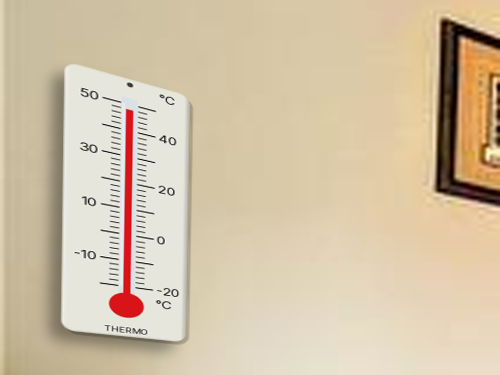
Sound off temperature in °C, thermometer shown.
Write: 48 °C
